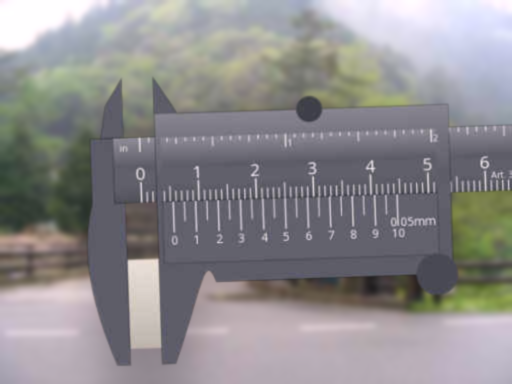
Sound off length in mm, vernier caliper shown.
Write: 5.5 mm
